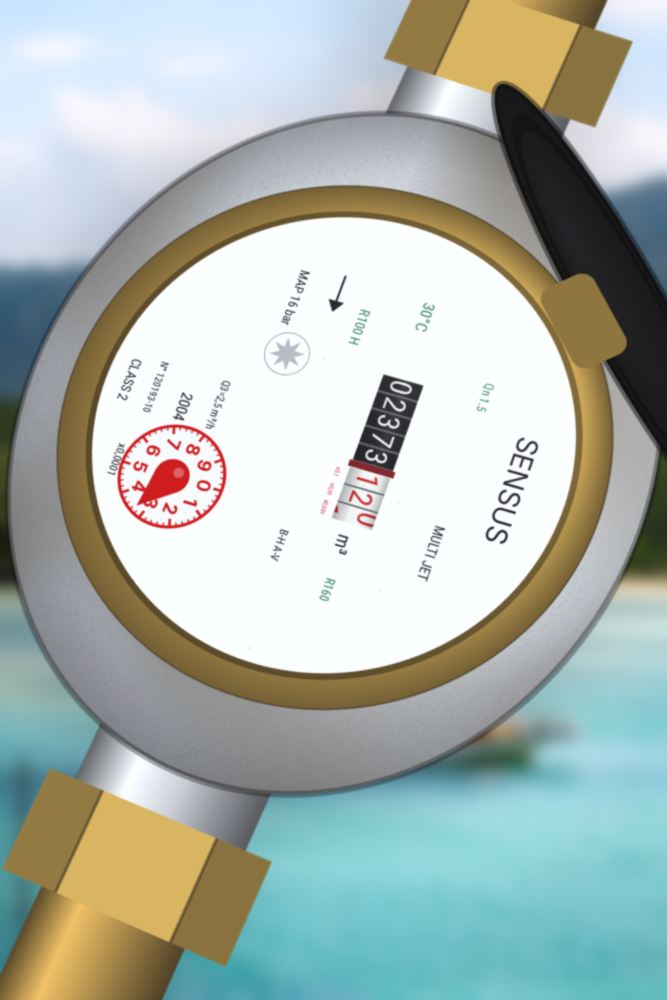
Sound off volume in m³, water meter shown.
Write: 2373.1203 m³
